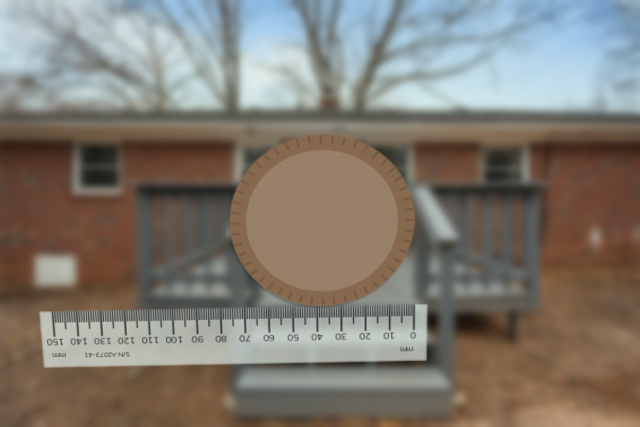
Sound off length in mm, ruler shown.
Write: 75 mm
